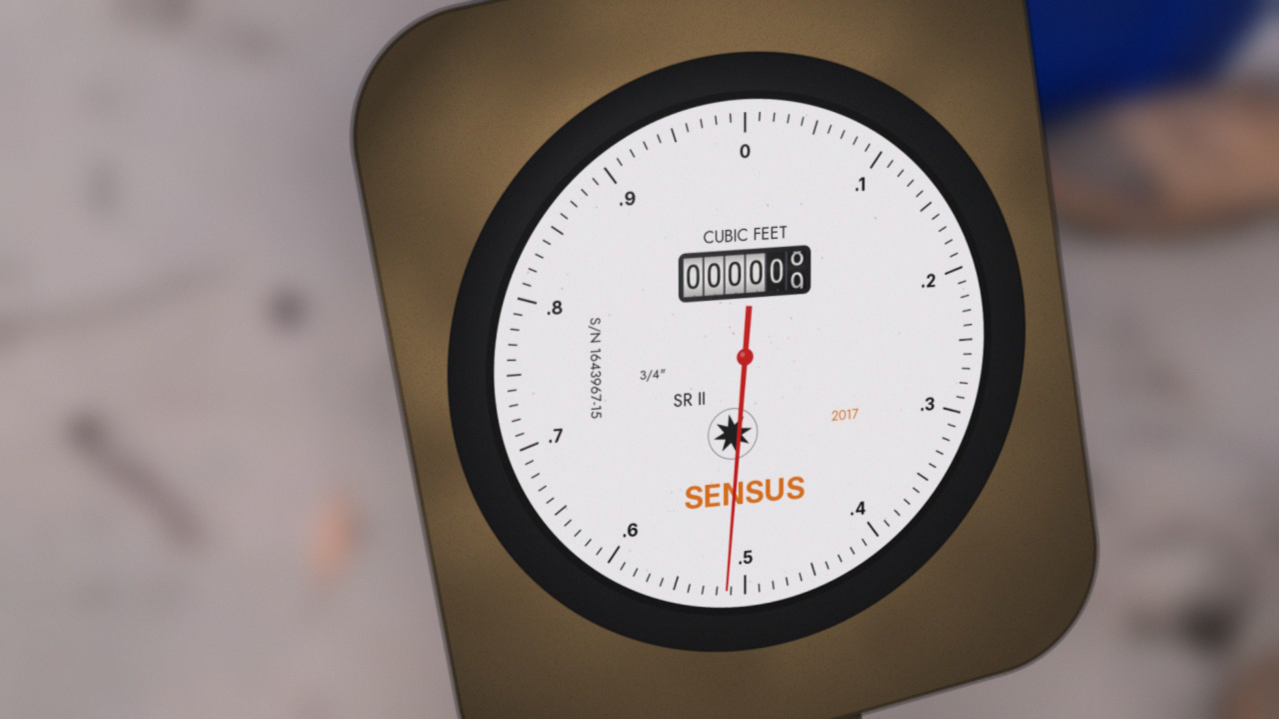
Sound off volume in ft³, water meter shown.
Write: 8.51 ft³
